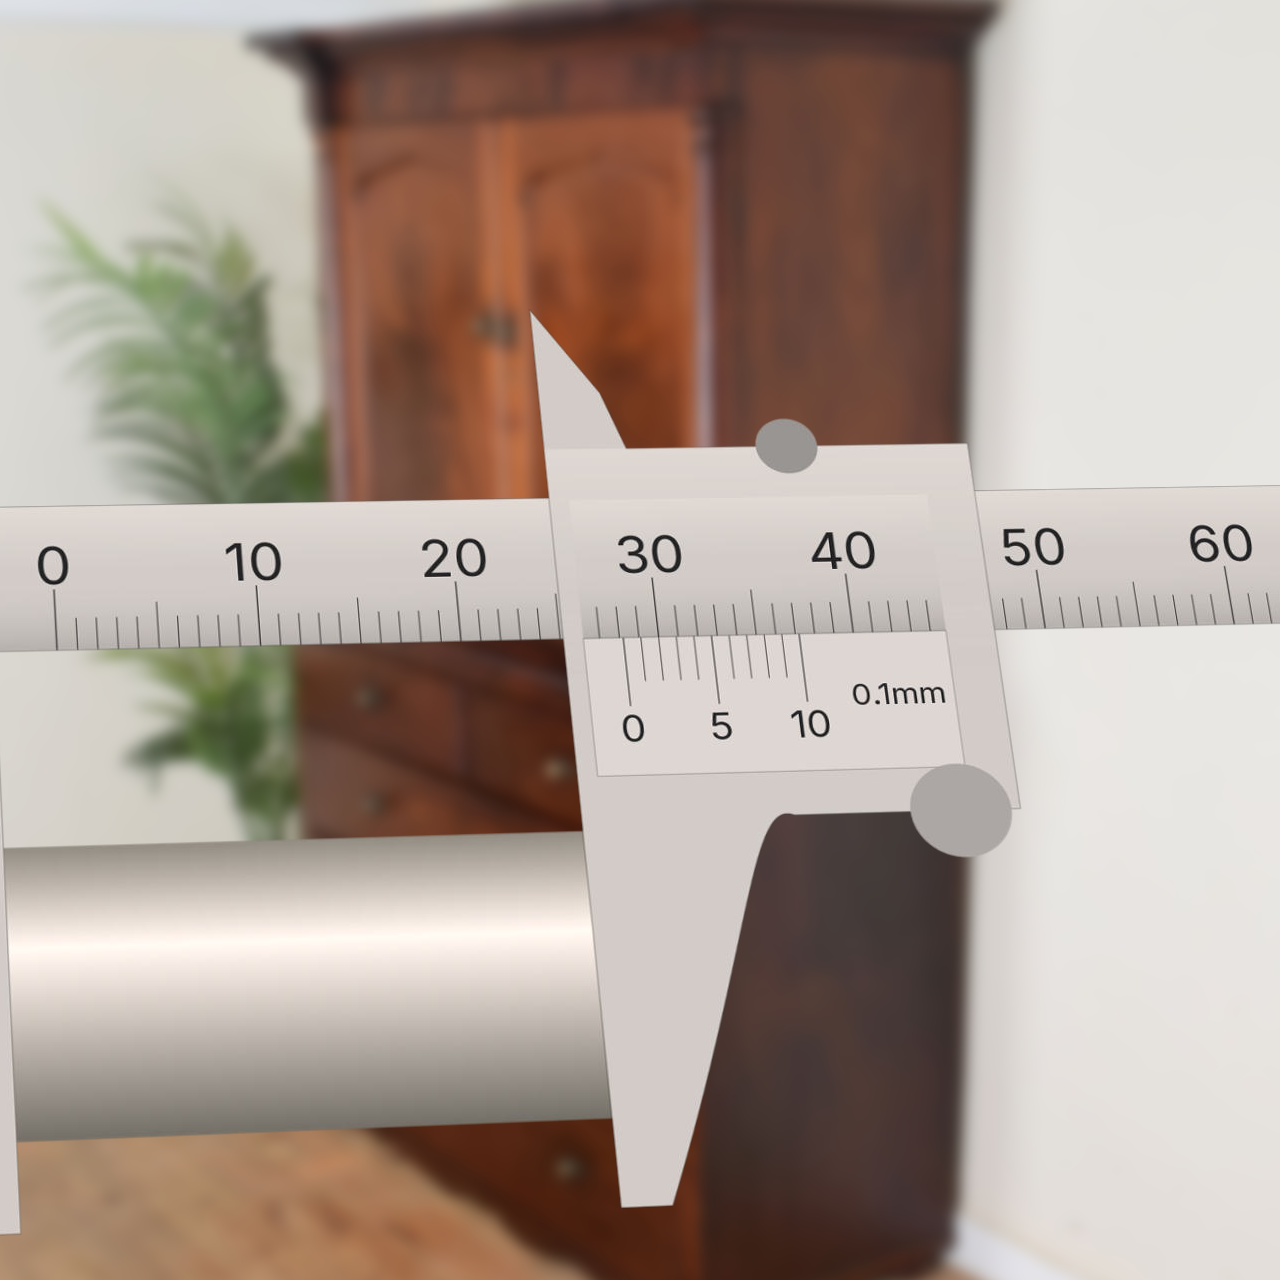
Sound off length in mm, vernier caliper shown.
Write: 28.2 mm
